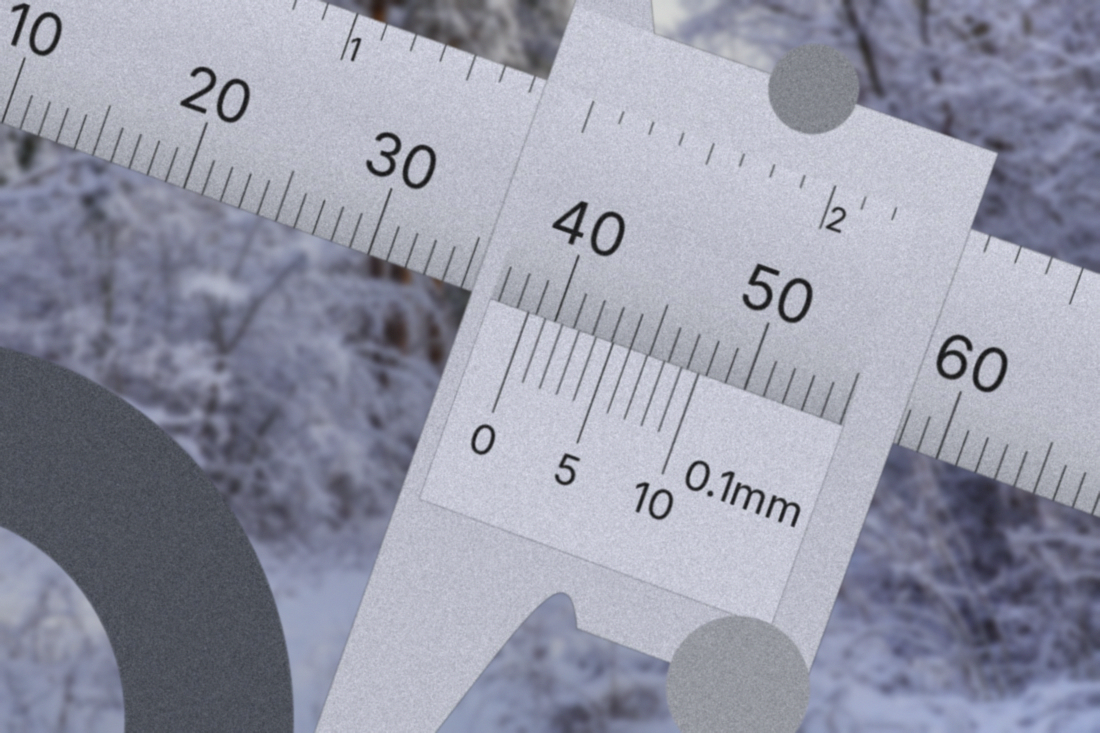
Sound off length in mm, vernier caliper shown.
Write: 38.6 mm
